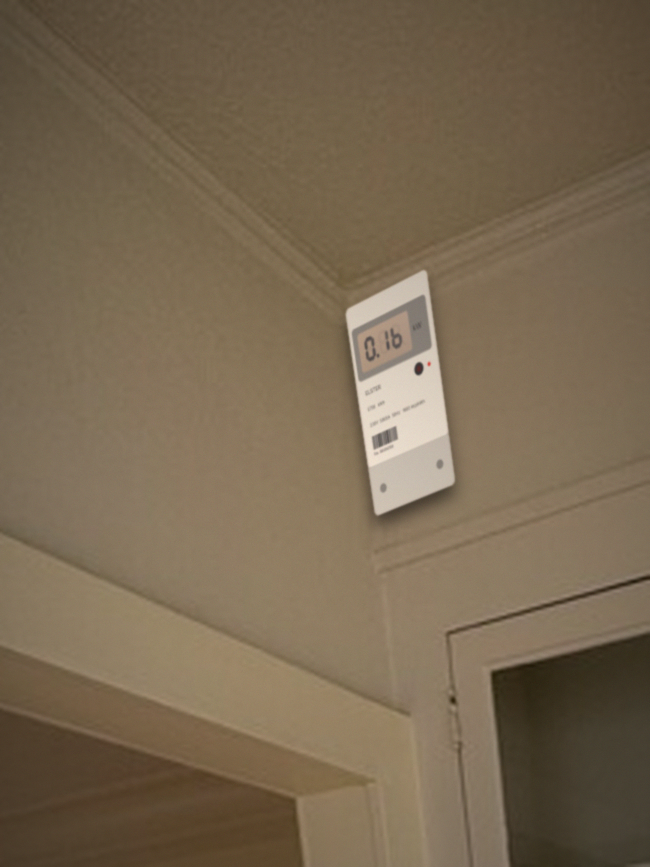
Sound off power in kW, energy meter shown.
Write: 0.16 kW
